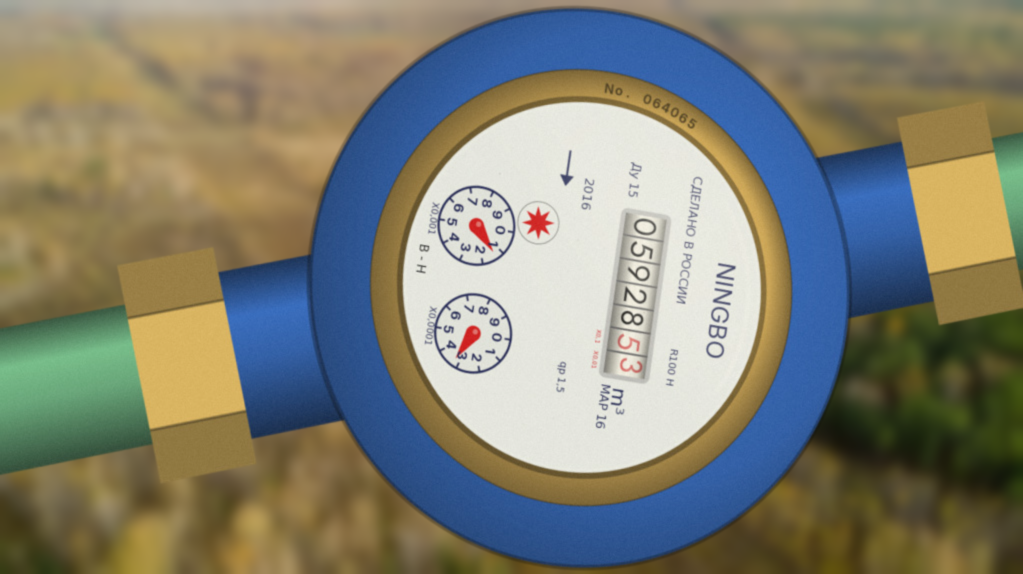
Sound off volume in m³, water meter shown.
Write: 5928.5313 m³
